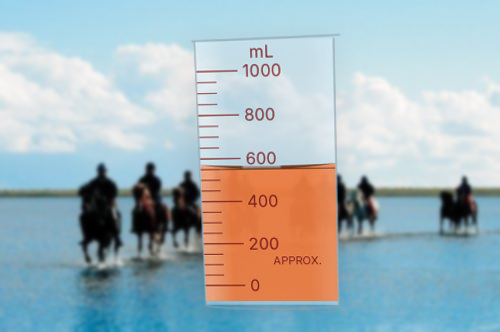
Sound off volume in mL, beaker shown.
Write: 550 mL
